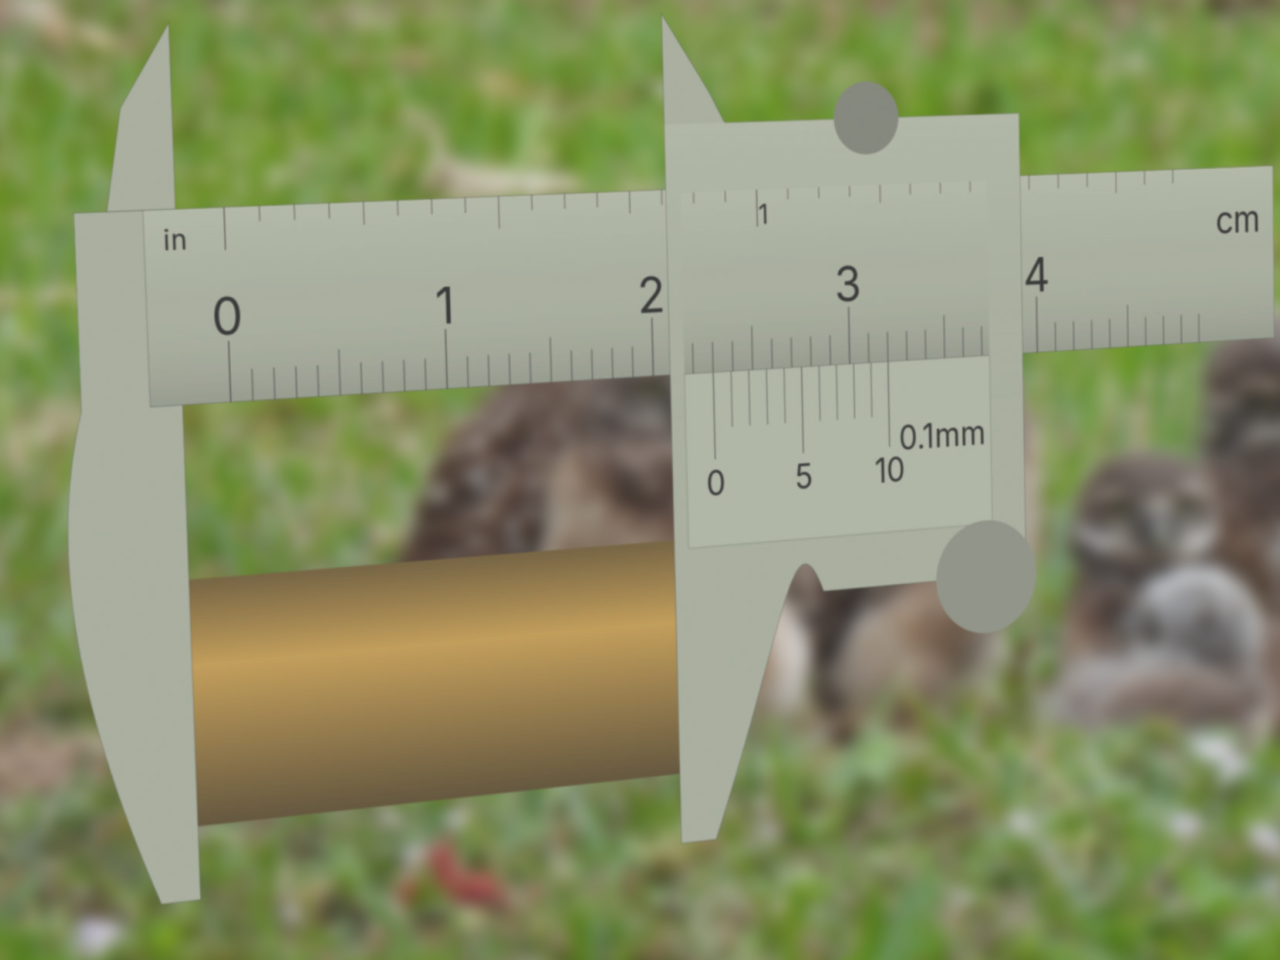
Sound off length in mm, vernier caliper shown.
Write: 23.0 mm
